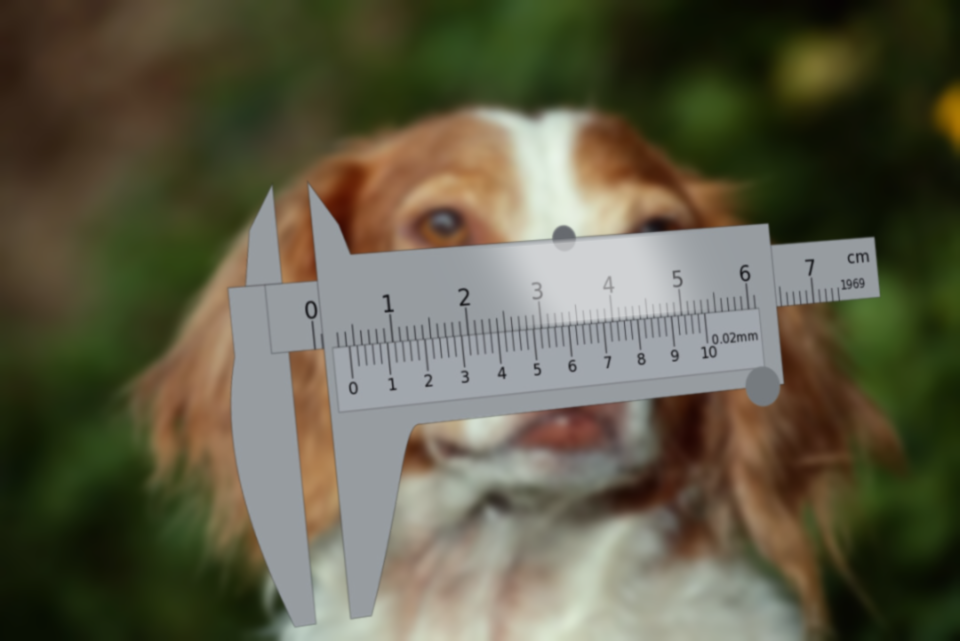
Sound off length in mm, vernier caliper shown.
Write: 4.4 mm
